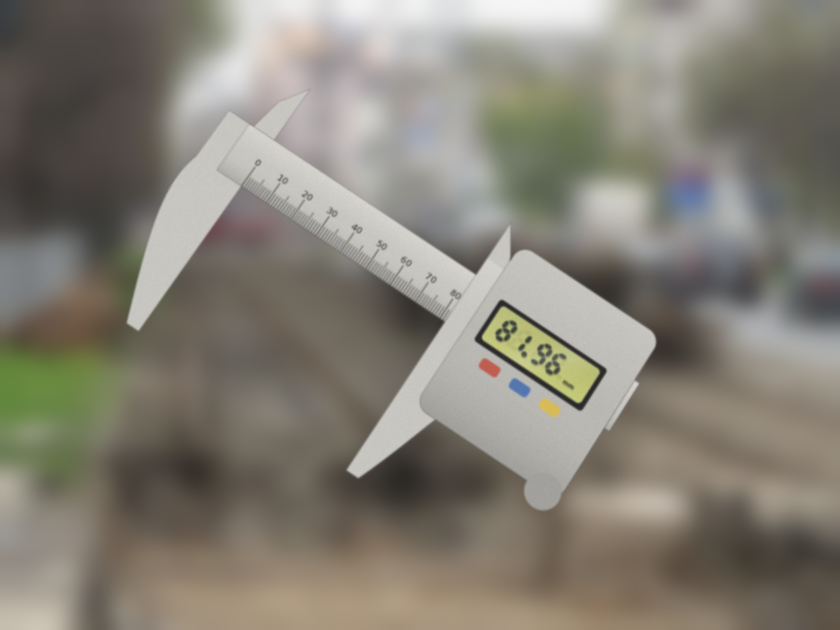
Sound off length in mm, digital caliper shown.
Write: 81.96 mm
